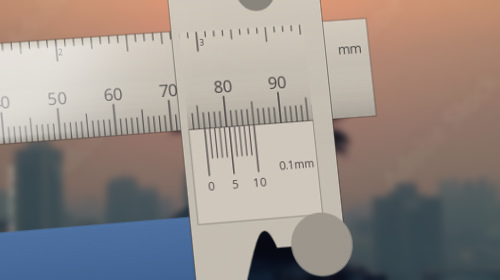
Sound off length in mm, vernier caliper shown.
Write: 76.0 mm
